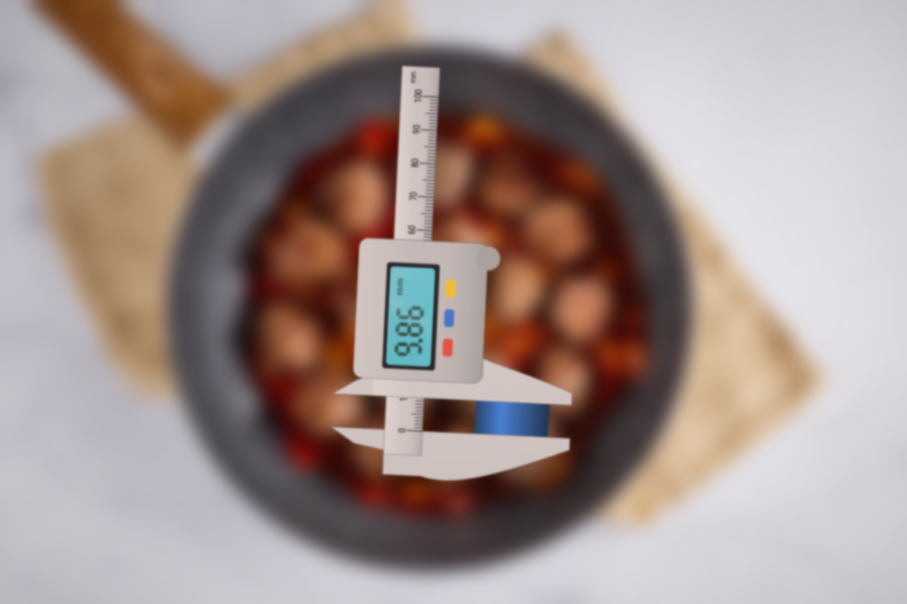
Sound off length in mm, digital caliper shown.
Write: 9.86 mm
